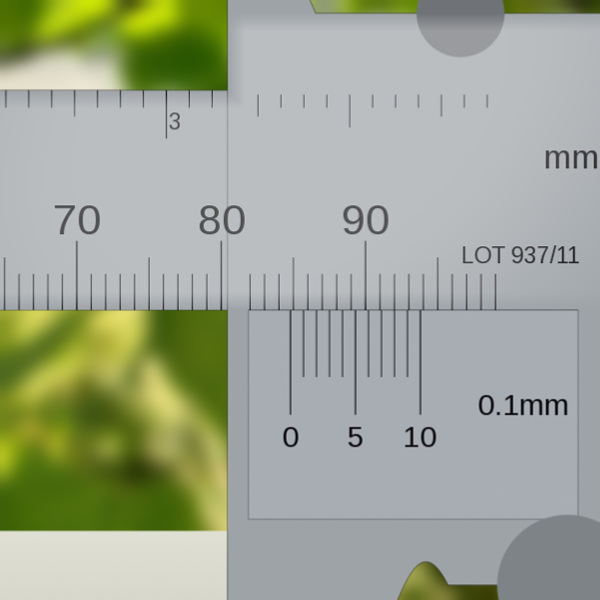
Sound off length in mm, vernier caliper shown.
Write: 84.8 mm
